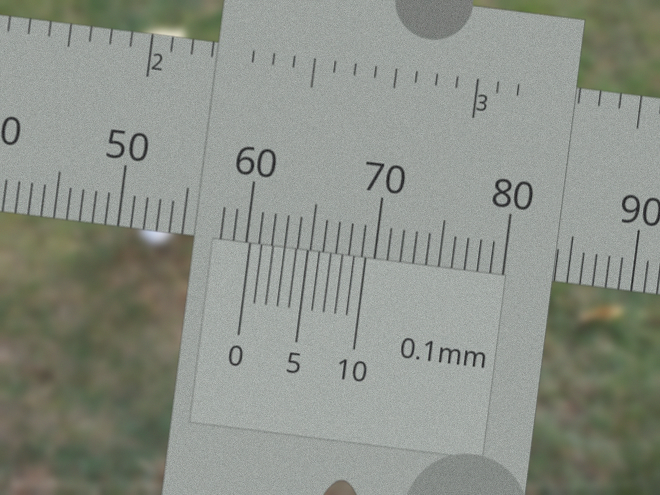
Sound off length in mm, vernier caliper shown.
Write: 60.3 mm
